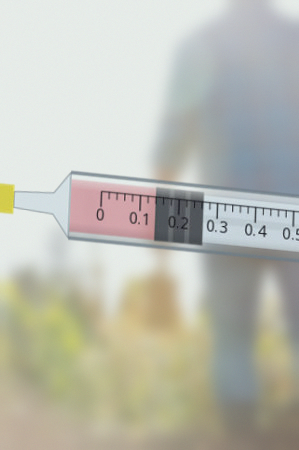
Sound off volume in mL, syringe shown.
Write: 0.14 mL
